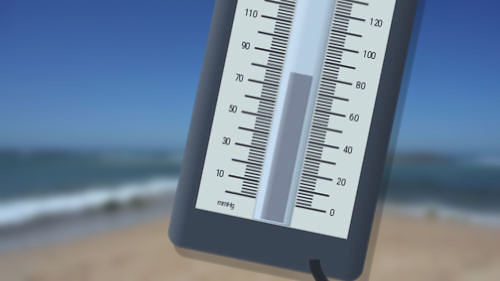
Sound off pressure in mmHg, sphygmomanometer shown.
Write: 80 mmHg
